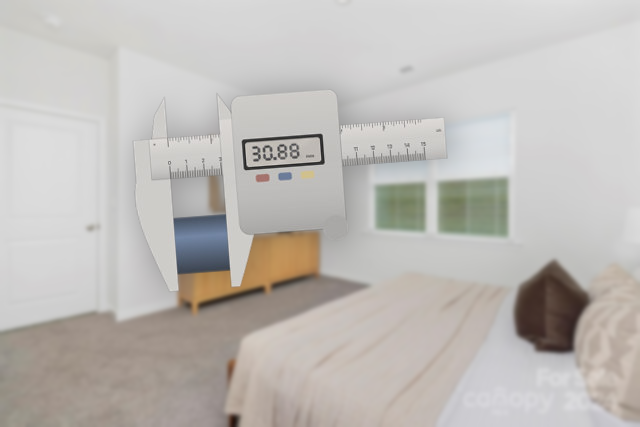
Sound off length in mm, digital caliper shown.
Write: 30.88 mm
